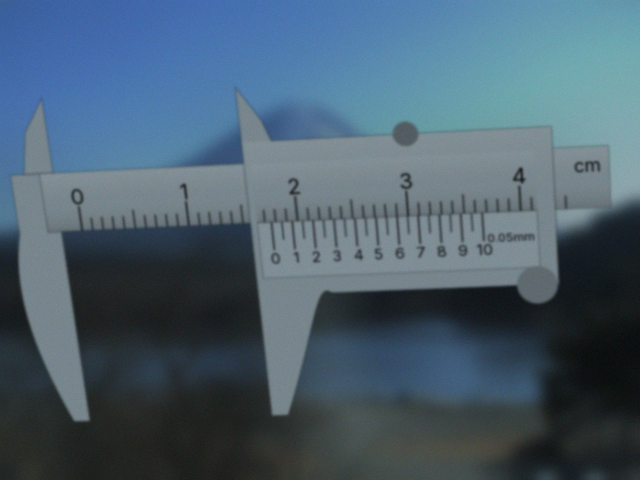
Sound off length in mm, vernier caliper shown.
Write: 17.6 mm
